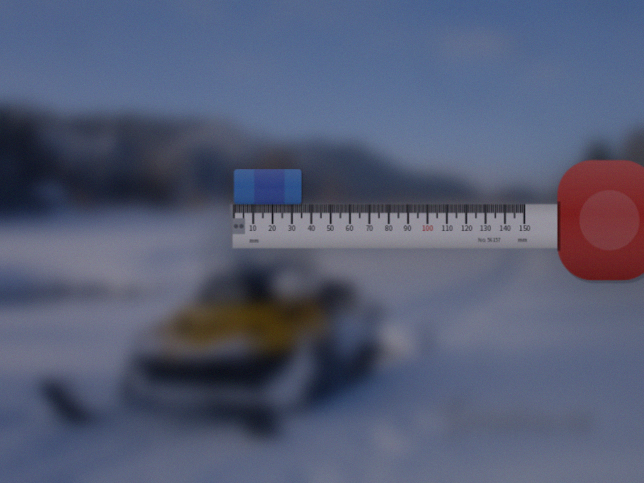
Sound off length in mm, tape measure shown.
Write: 35 mm
